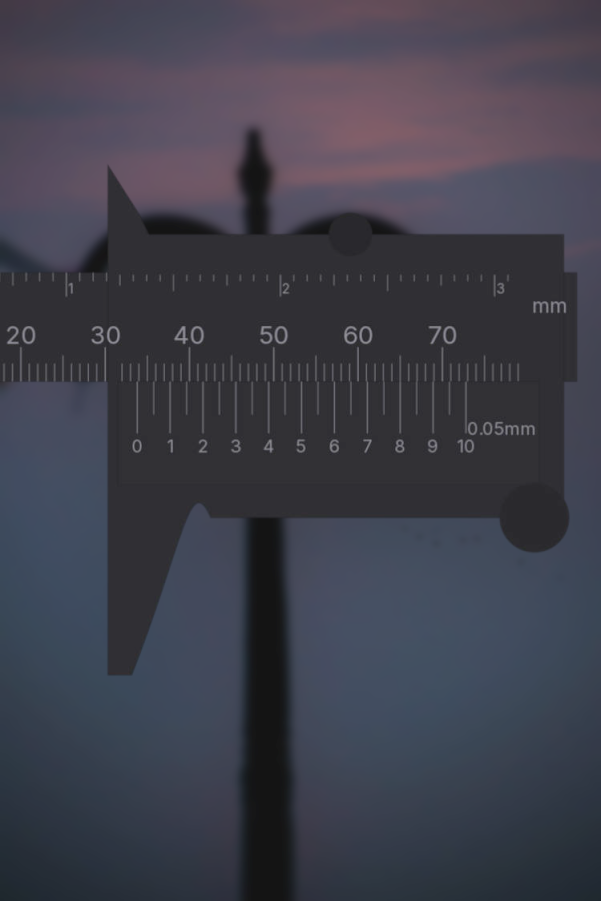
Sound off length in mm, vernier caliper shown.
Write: 33.8 mm
